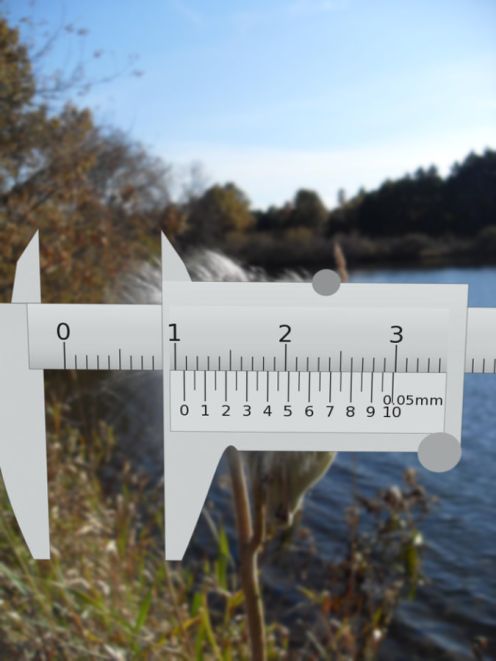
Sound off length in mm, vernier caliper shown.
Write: 10.8 mm
